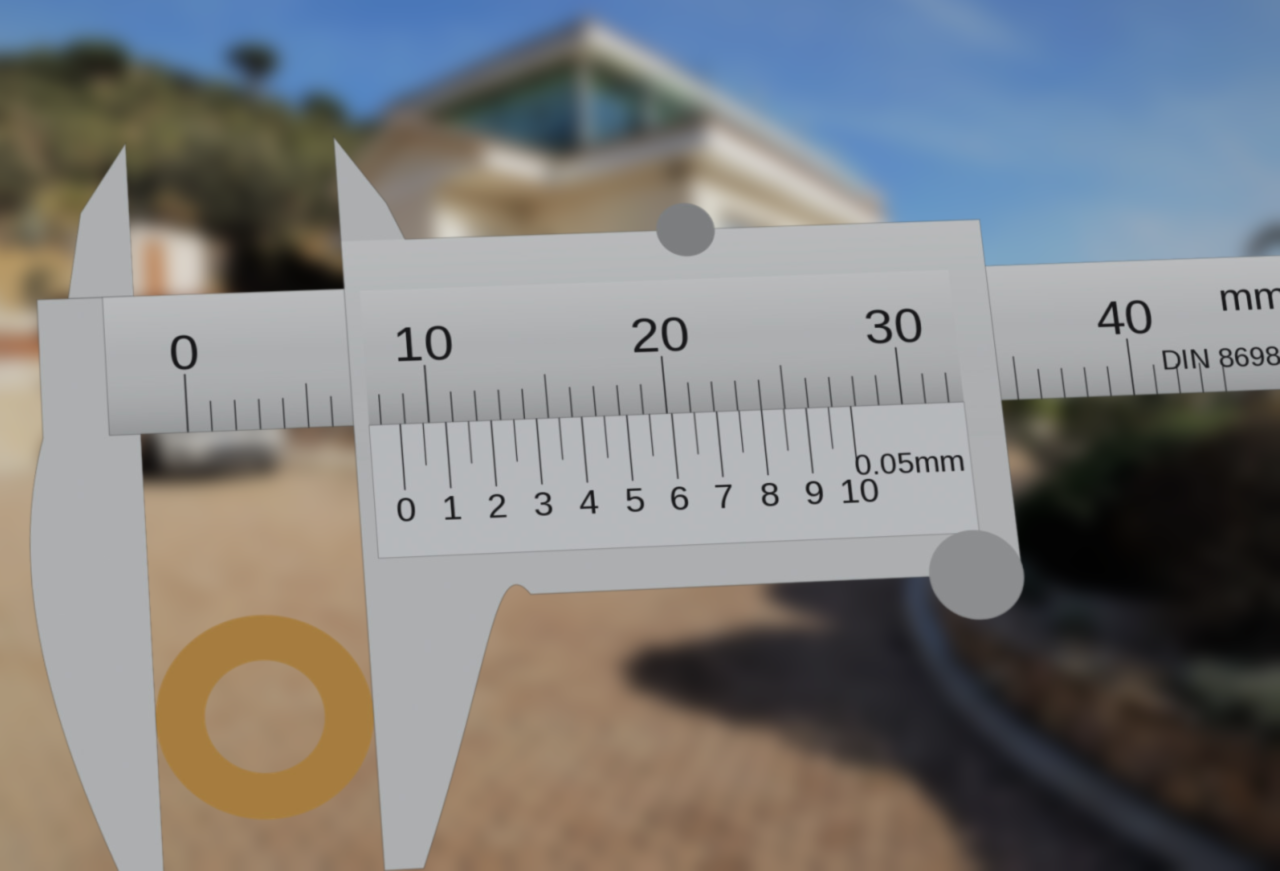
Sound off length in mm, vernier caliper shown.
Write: 8.8 mm
